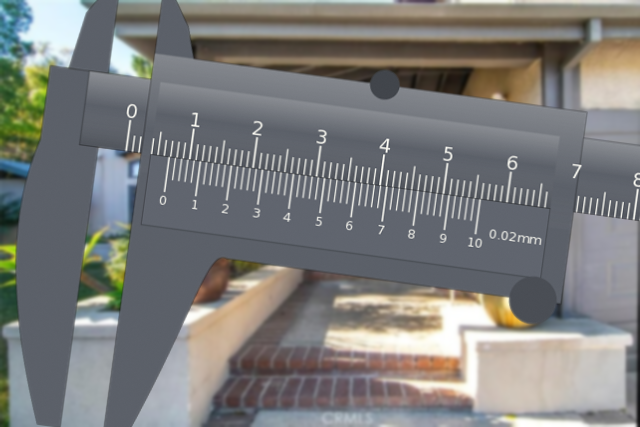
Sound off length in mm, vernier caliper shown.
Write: 6.8 mm
